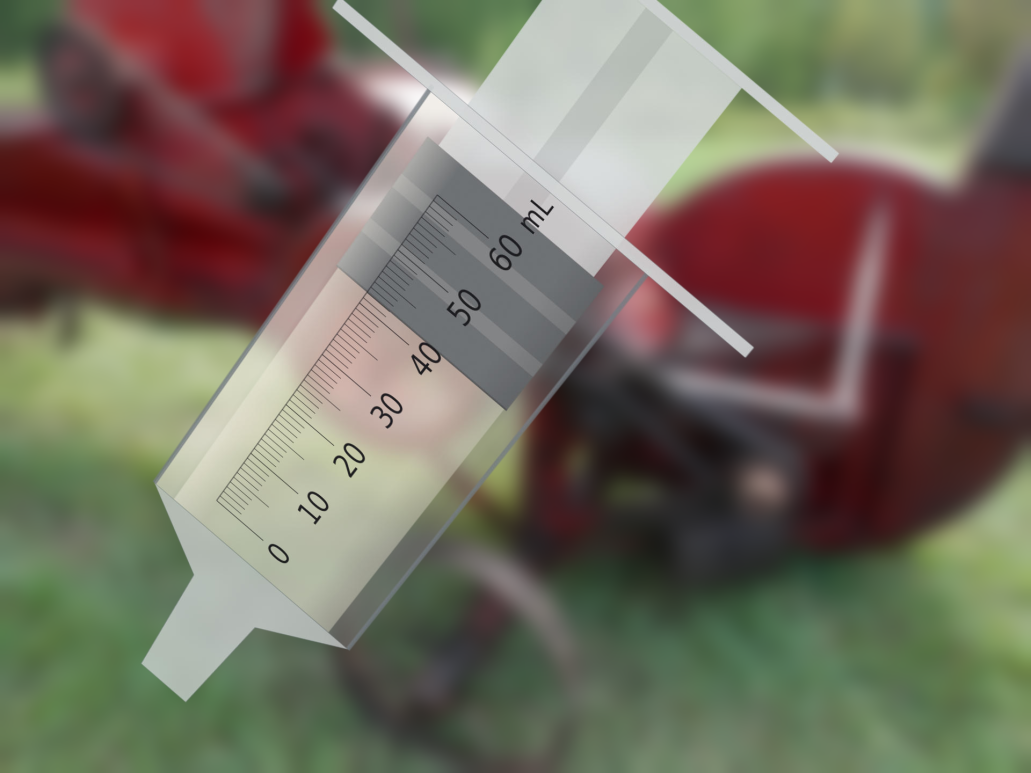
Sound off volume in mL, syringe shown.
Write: 42 mL
